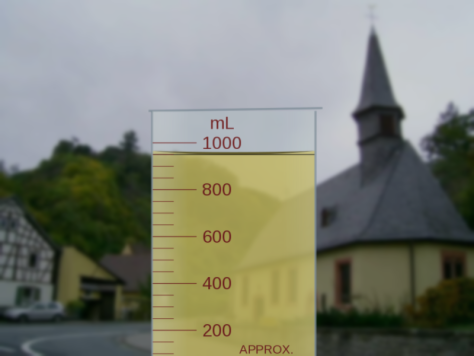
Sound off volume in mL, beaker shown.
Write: 950 mL
